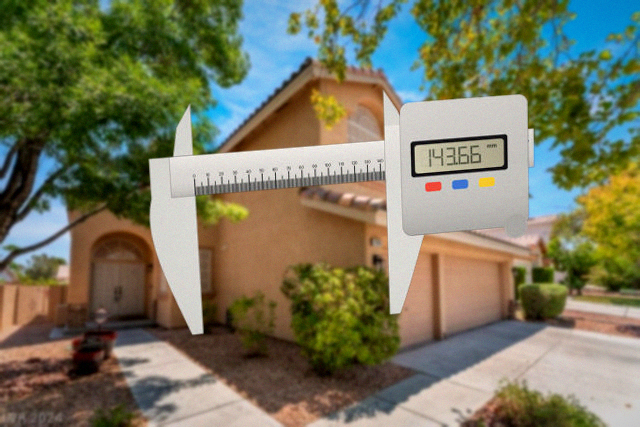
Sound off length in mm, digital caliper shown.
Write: 143.66 mm
